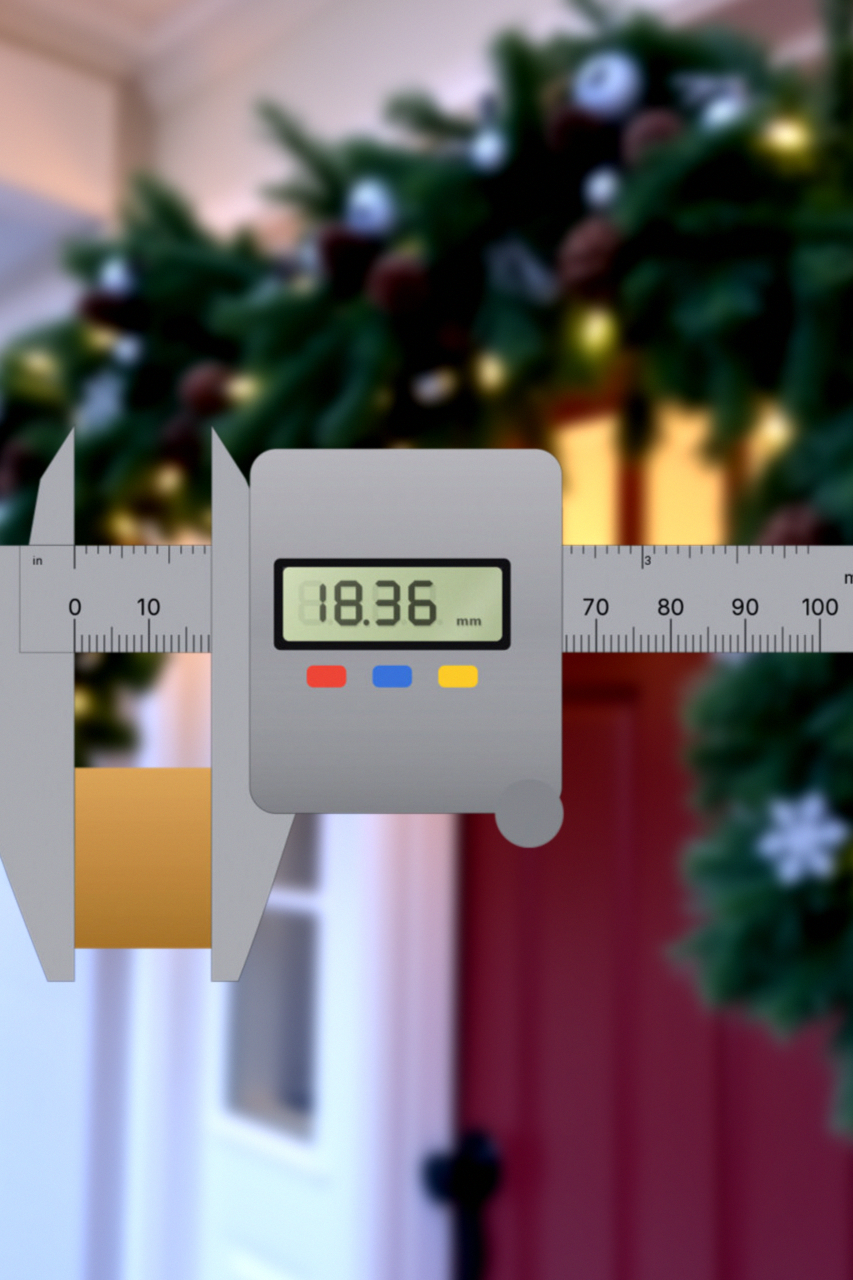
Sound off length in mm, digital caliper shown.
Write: 18.36 mm
